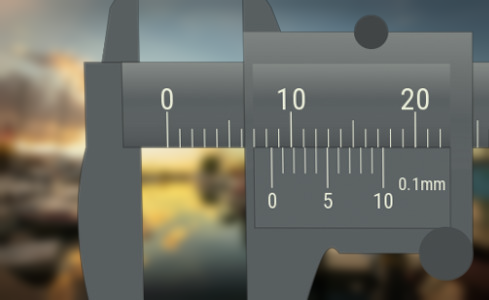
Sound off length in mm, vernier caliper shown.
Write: 8.4 mm
